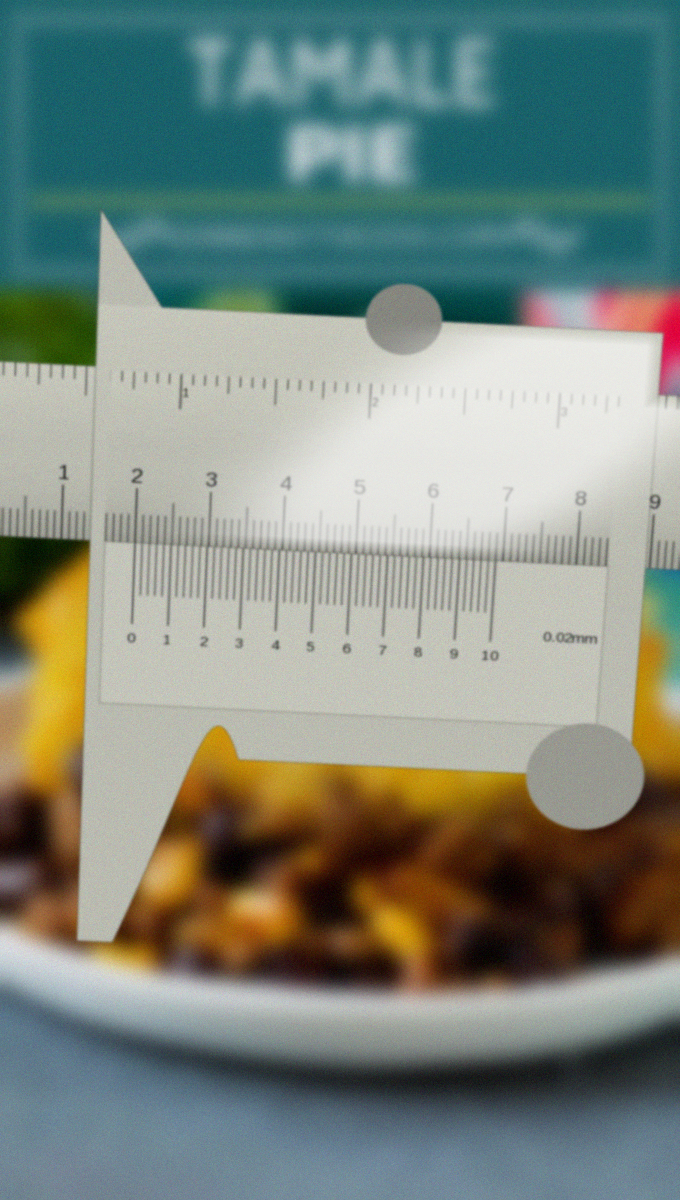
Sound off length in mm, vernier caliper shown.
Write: 20.0 mm
